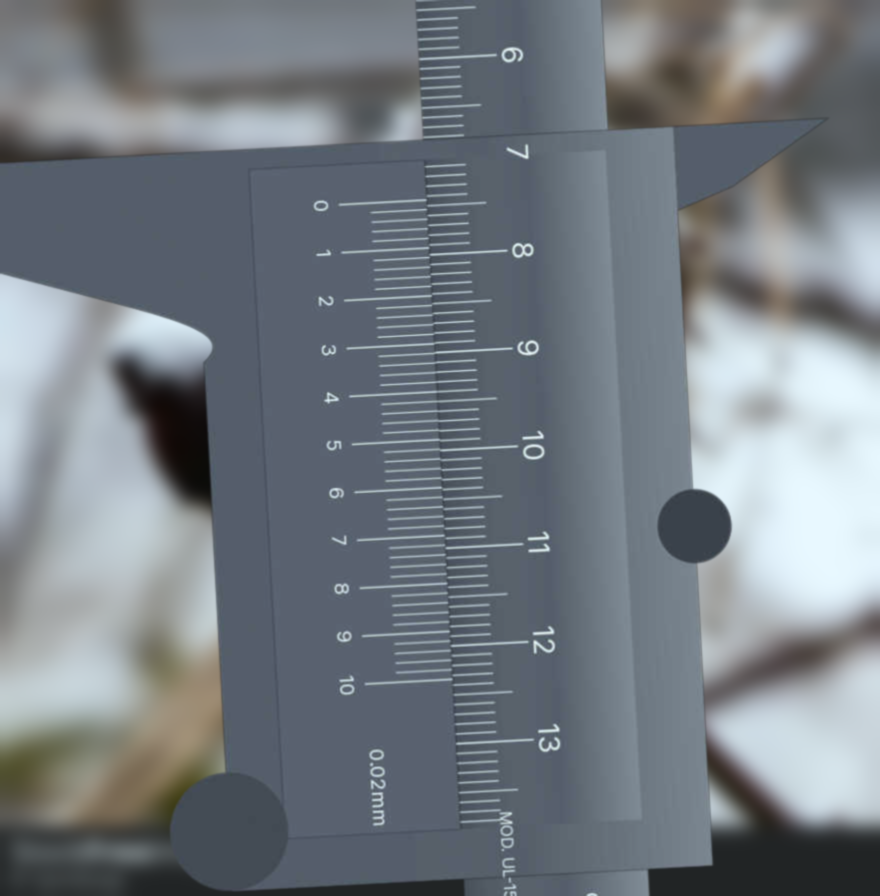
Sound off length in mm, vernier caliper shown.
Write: 74.4 mm
